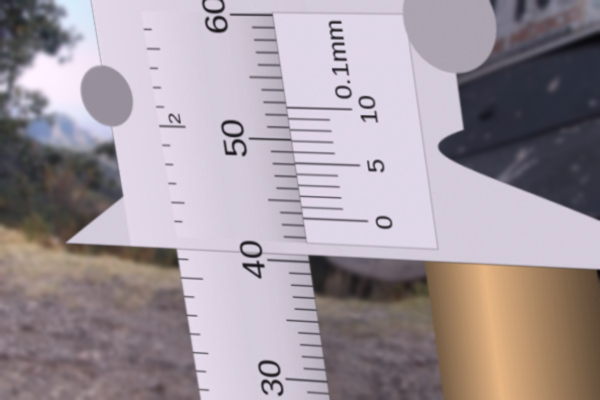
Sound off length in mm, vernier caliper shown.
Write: 43.6 mm
